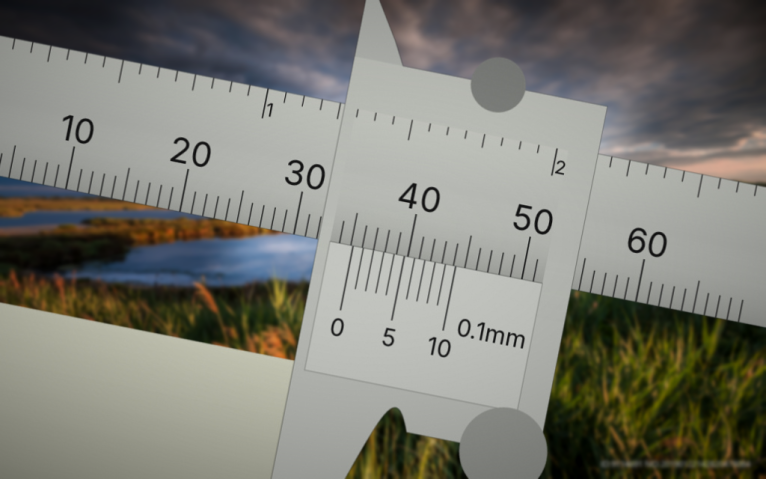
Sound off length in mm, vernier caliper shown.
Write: 35.2 mm
